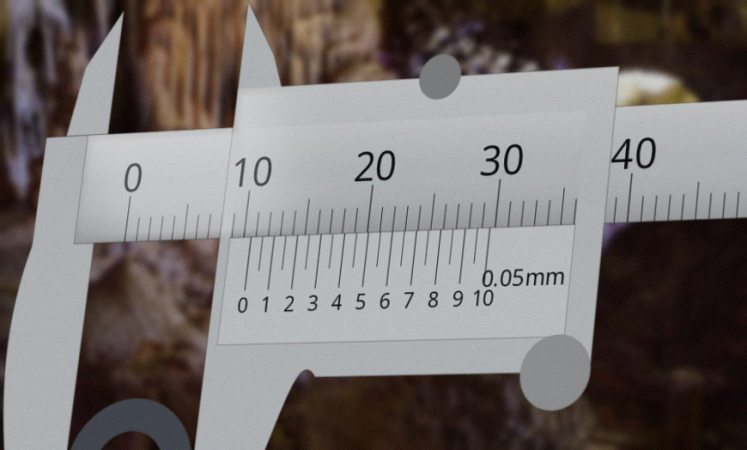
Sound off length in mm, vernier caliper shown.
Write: 10.6 mm
